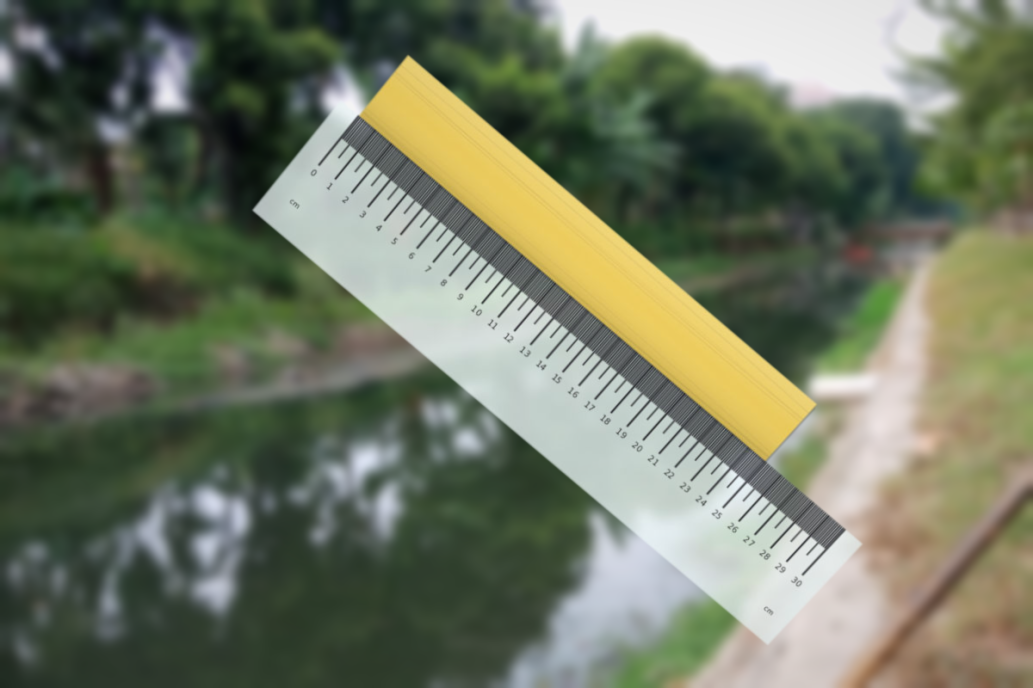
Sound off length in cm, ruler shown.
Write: 25 cm
